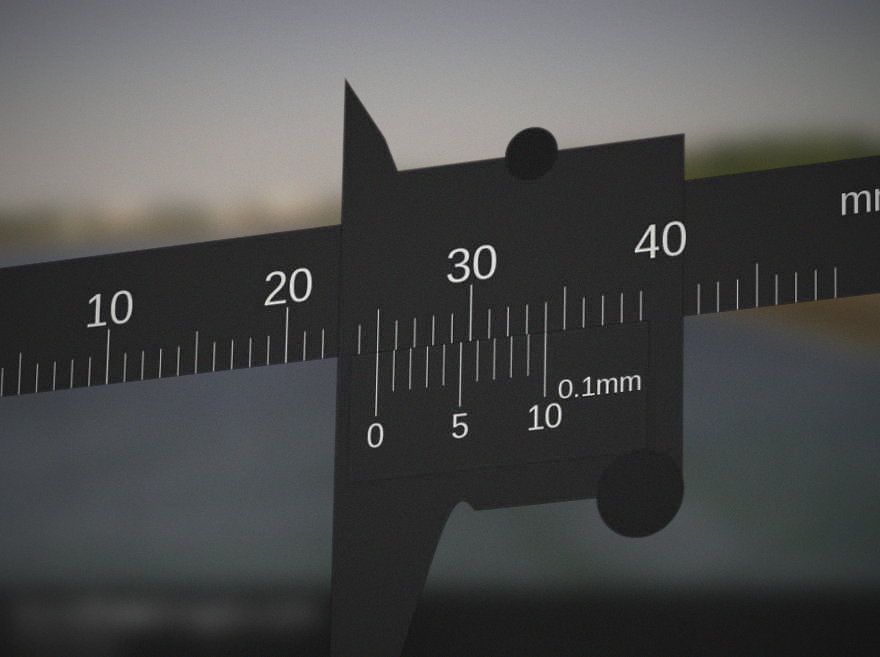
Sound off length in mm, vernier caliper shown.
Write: 25.0 mm
